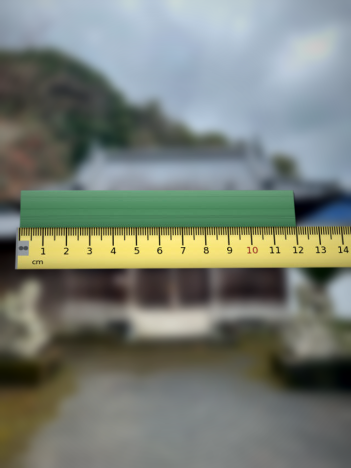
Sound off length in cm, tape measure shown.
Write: 12 cm
